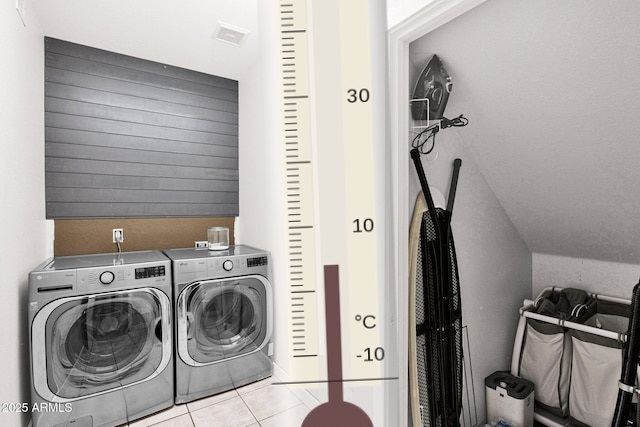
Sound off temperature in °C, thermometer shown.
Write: 4 °C
